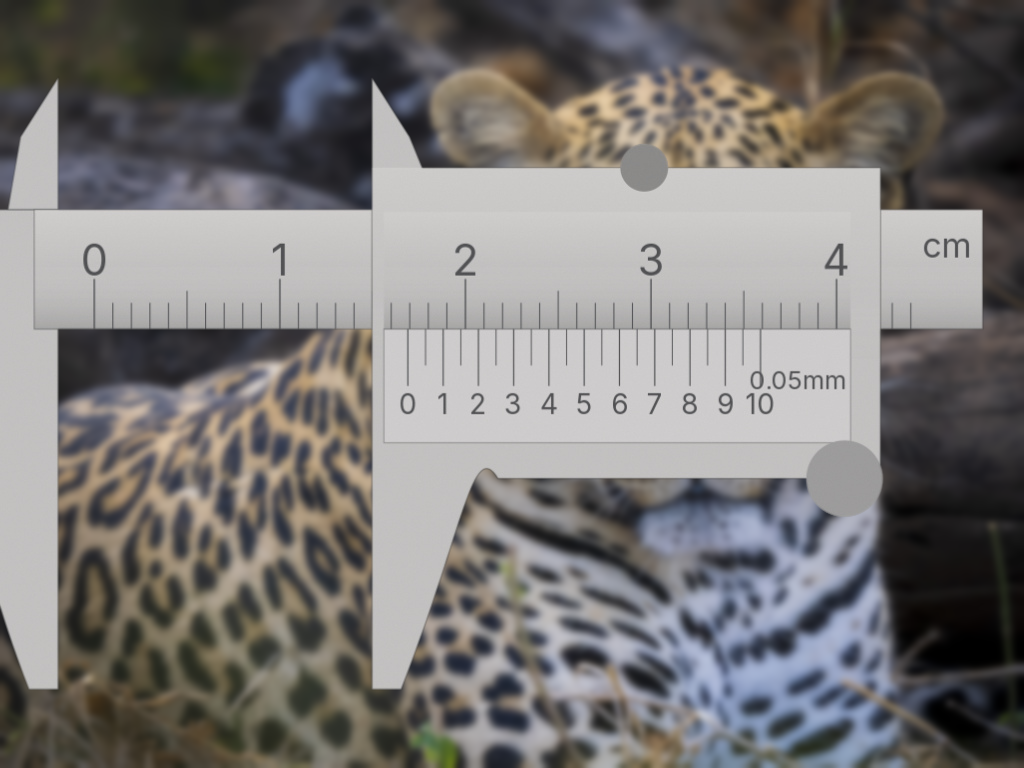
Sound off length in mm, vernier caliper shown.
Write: 16.9 mm
